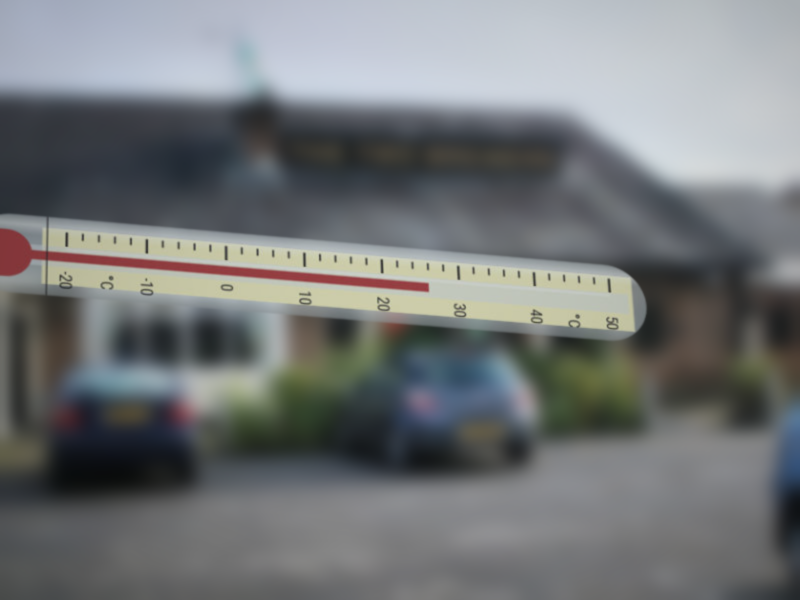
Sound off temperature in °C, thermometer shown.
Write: 26 °C
